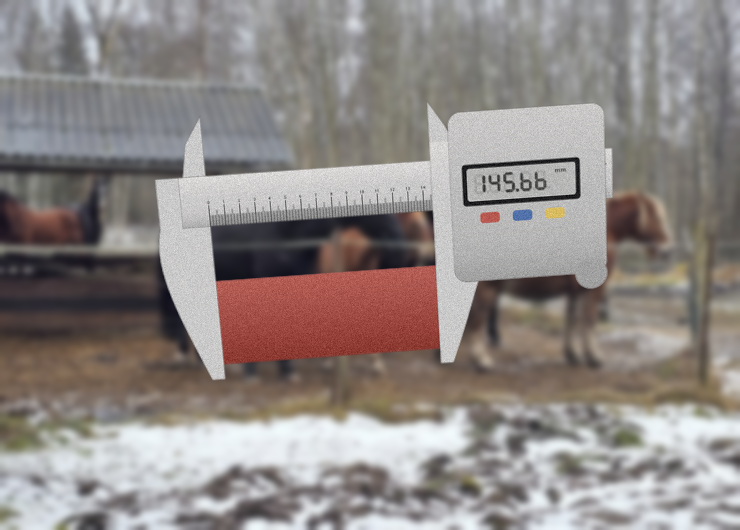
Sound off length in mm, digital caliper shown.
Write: 145.66 mm
